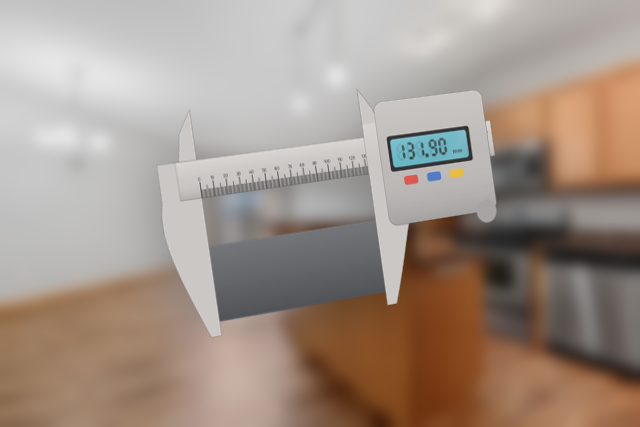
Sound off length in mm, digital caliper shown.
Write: 131.90 mm
